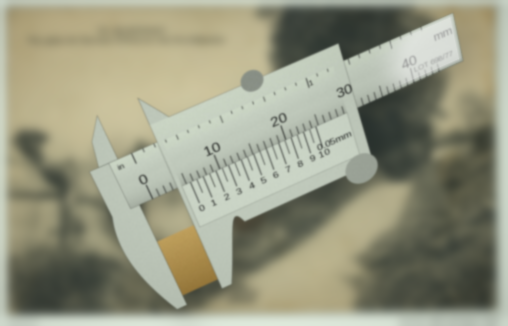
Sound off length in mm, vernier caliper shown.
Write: 5.6 mm
